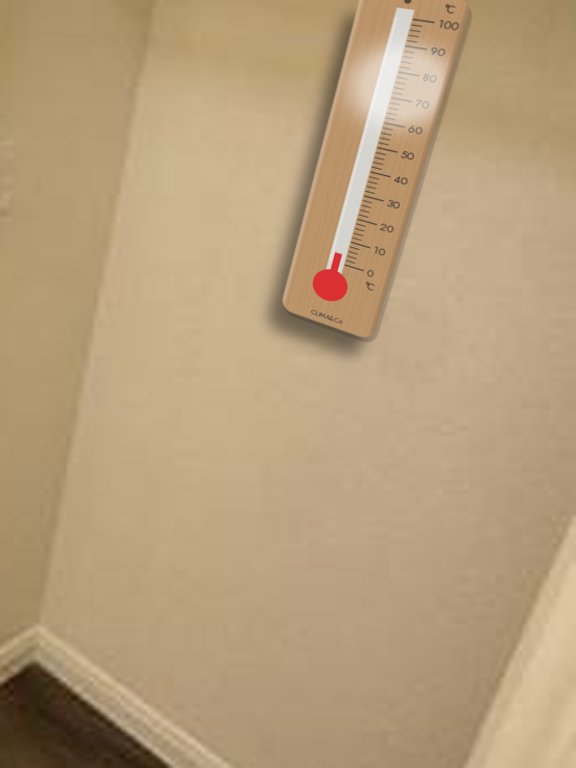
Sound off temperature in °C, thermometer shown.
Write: 4 °C
